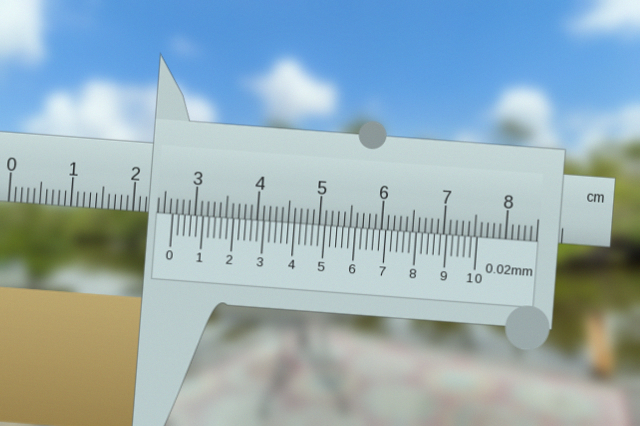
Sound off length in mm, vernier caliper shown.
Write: 26.4 mm
